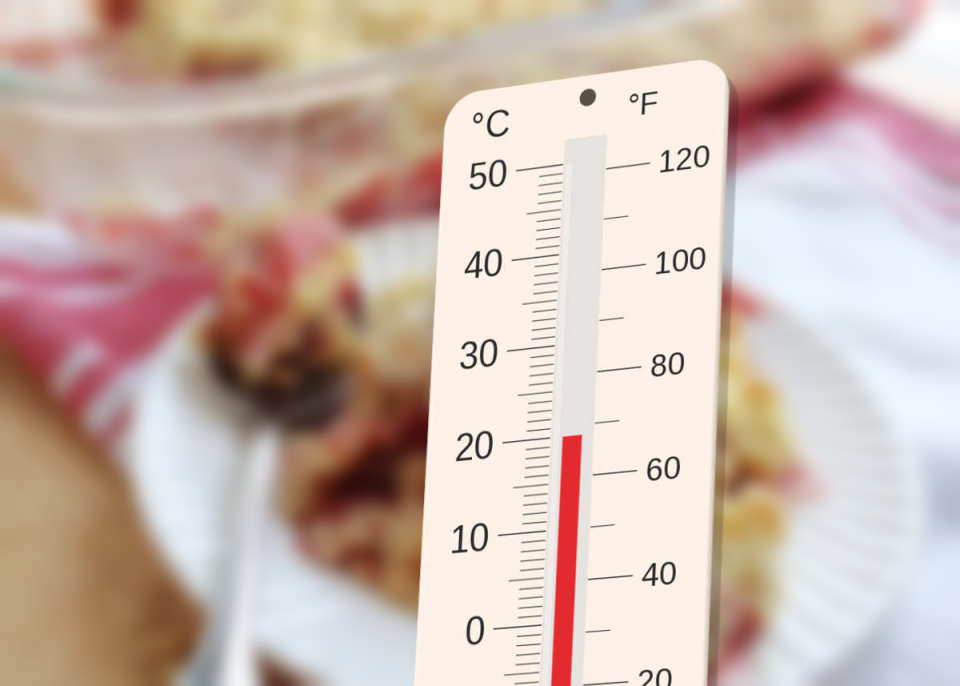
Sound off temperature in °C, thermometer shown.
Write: 20 °C
